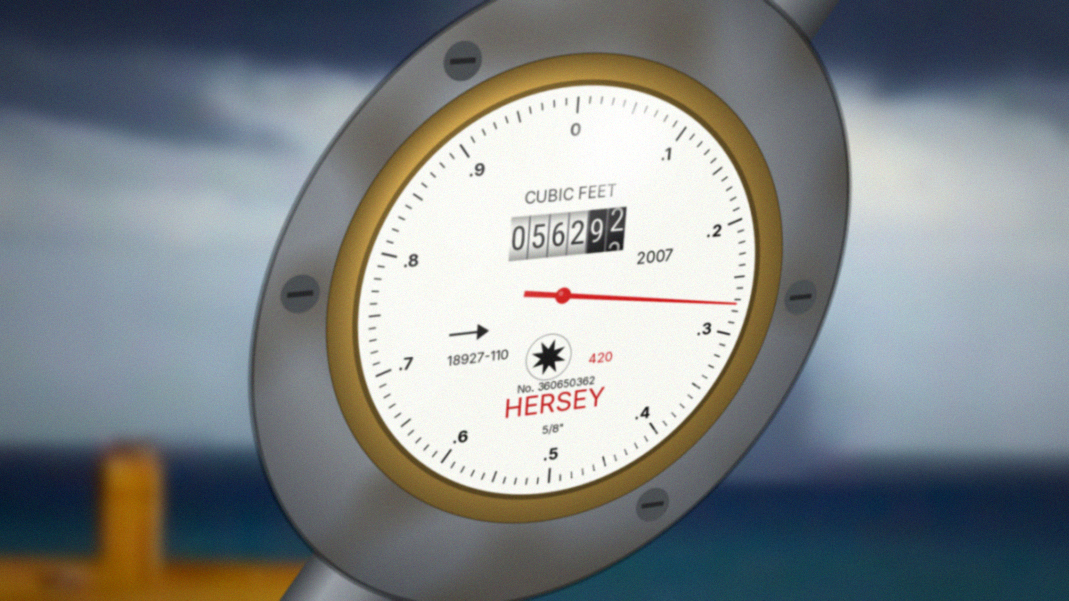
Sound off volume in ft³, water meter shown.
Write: 56292.27 ft³
